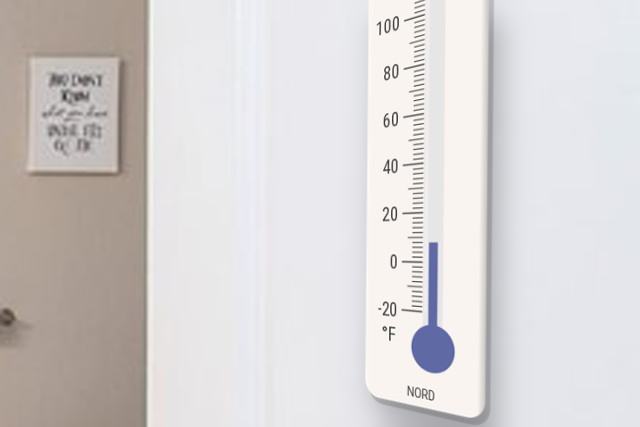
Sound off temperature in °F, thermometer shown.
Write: 8 °F
